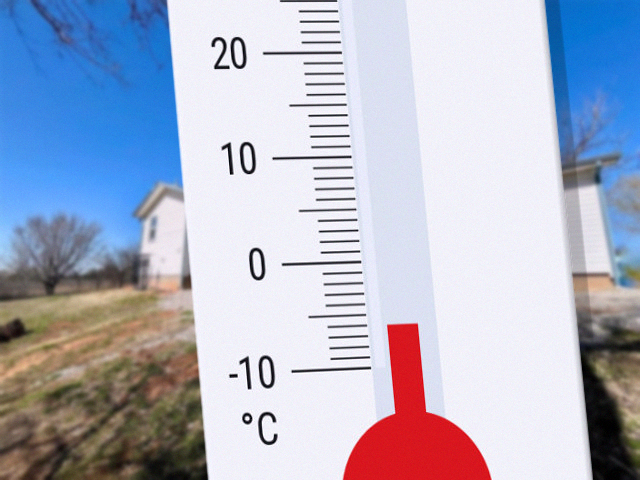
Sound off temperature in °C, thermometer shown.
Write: -6 °C
